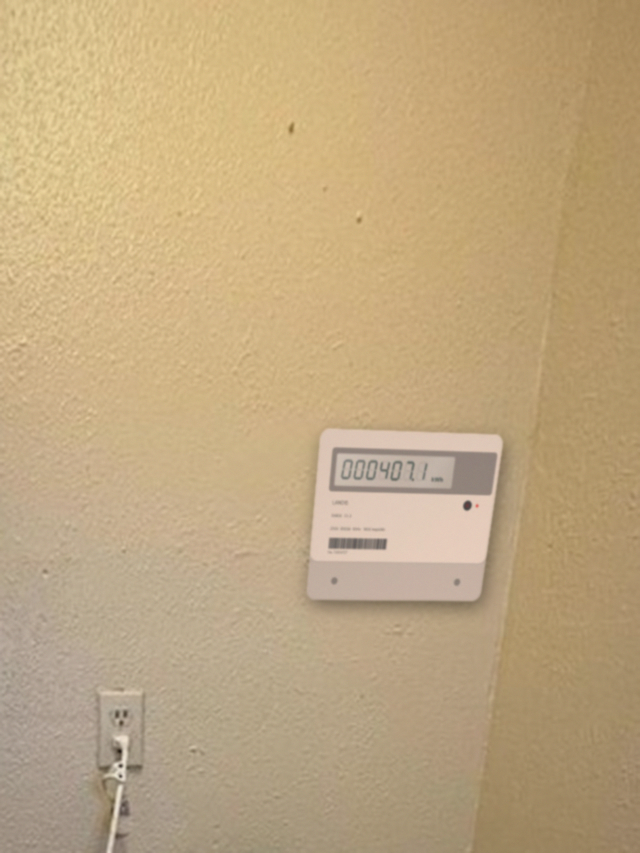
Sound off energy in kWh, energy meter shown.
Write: 407.1 kWh
